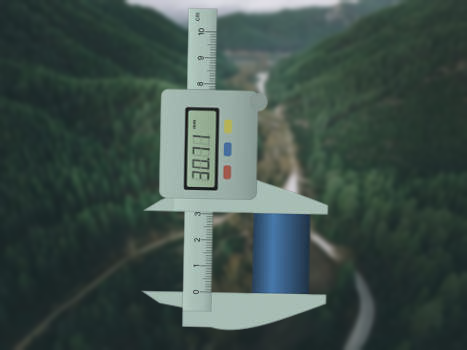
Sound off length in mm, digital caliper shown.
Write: 30.71 mm
